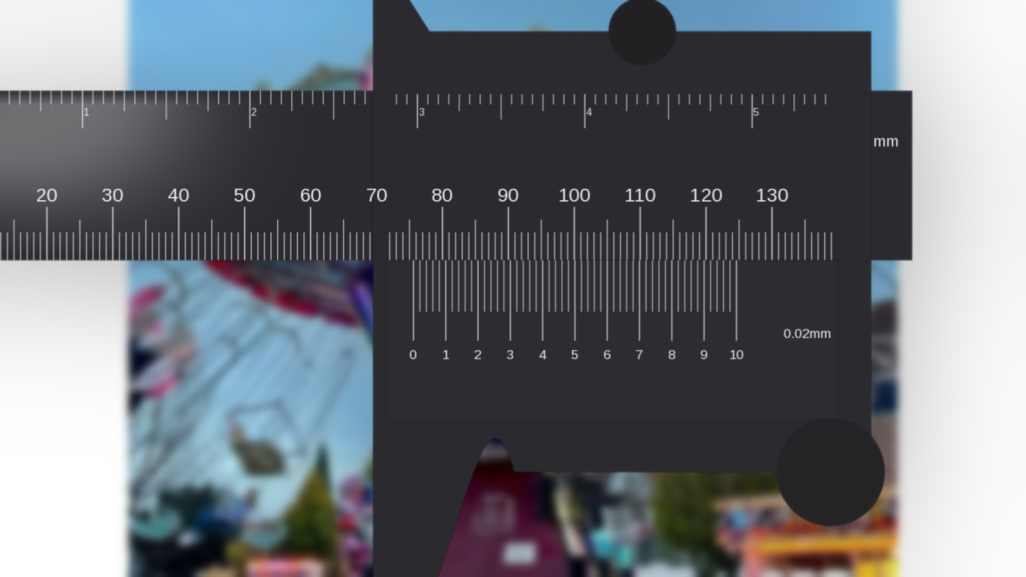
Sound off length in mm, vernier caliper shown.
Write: 75.6 mm
